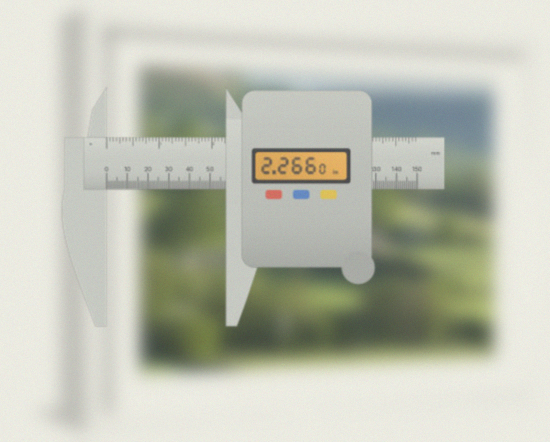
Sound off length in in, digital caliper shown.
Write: 2.2660 in
